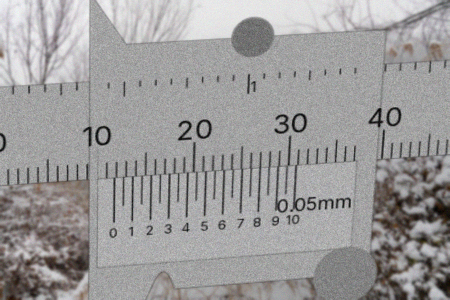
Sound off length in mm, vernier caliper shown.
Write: 11.8 mm
